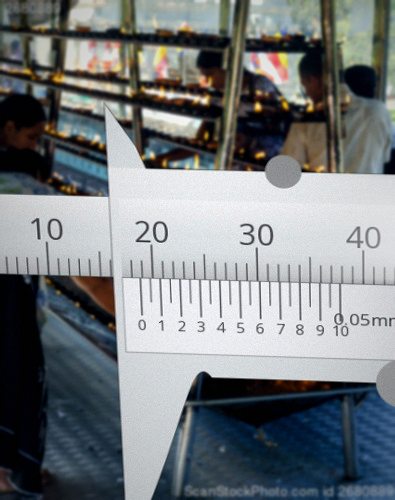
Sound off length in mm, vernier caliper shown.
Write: 18.8 mm
